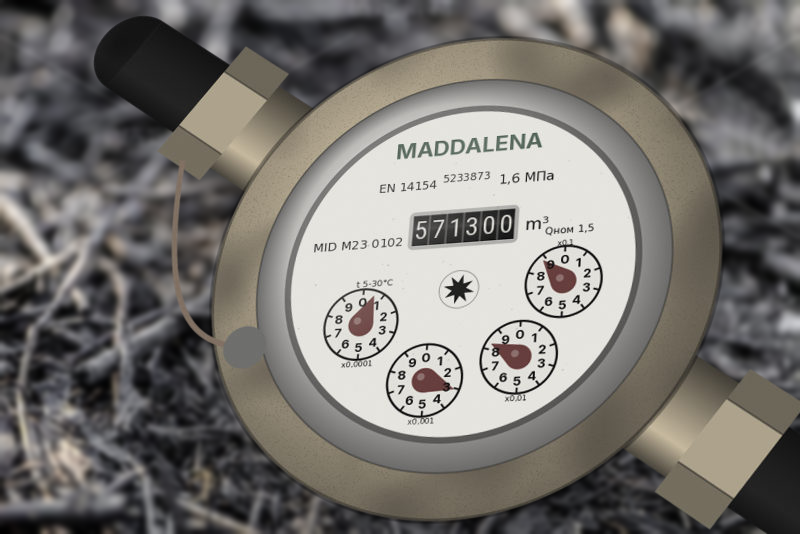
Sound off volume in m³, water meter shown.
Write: 571300.8830 m³
